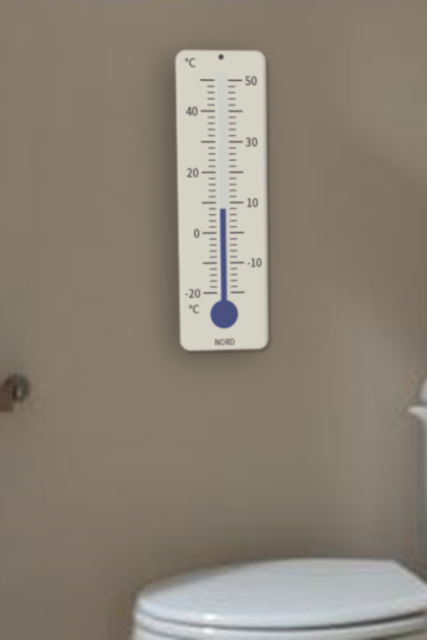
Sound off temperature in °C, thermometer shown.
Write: 8 °C
